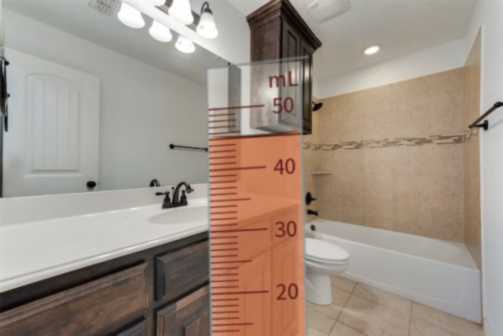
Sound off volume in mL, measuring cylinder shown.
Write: 45 mL
